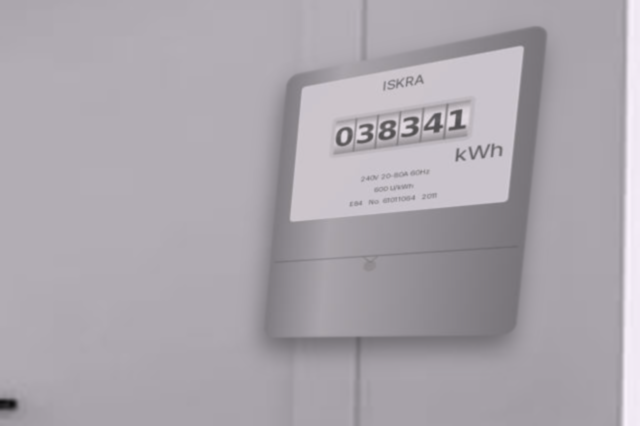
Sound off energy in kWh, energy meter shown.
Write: 38341 kWh
